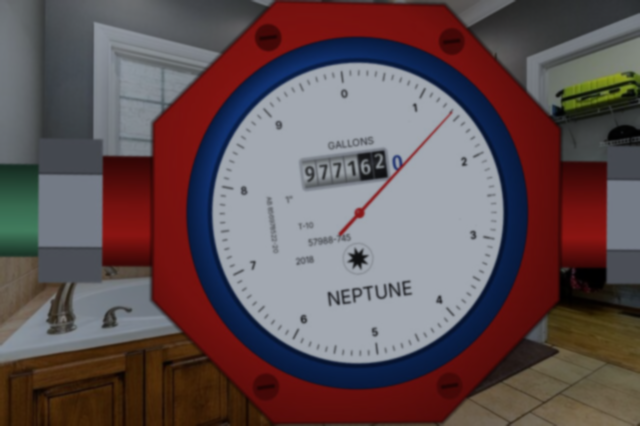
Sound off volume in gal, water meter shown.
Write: 9771621.4 gal
